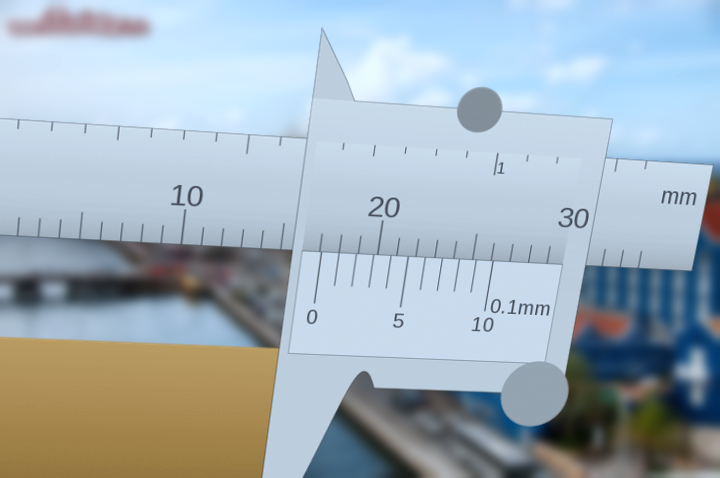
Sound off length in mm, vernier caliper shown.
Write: 17.1 mm
